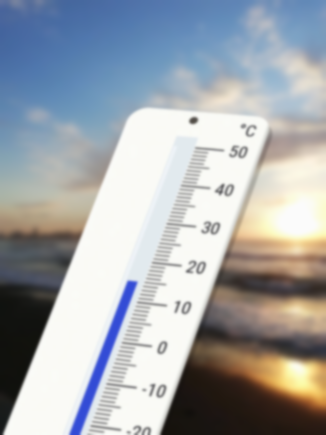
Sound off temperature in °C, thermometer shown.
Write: 15 °C
